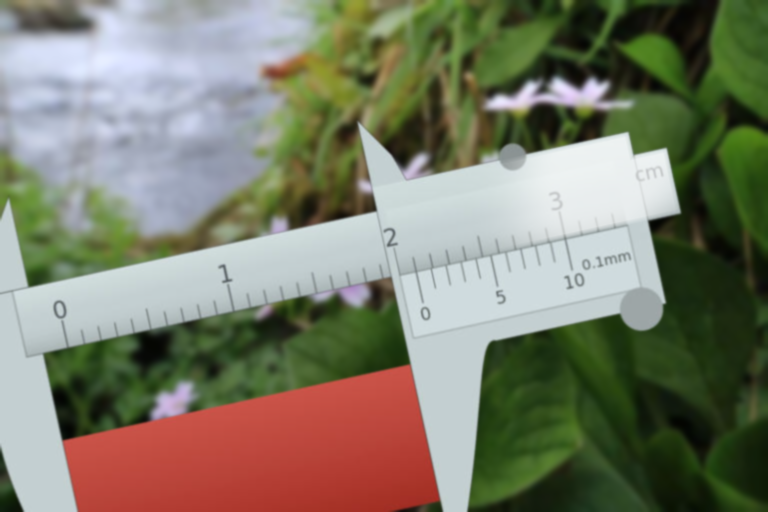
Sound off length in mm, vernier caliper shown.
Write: 21.0 mm
